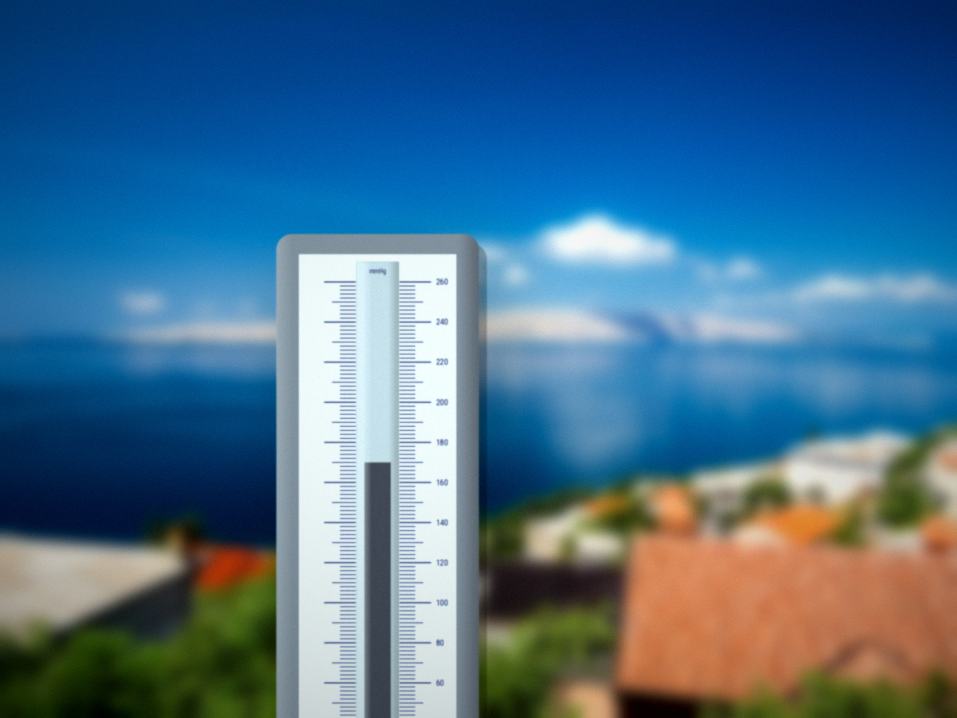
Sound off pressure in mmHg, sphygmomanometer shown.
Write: 170 mmHg
